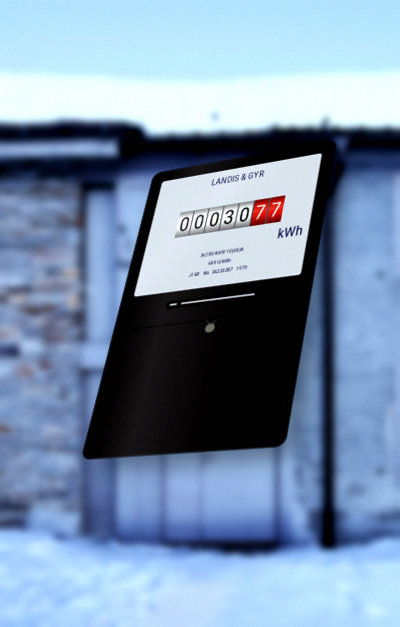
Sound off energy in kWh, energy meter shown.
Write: 30.77 kWh
